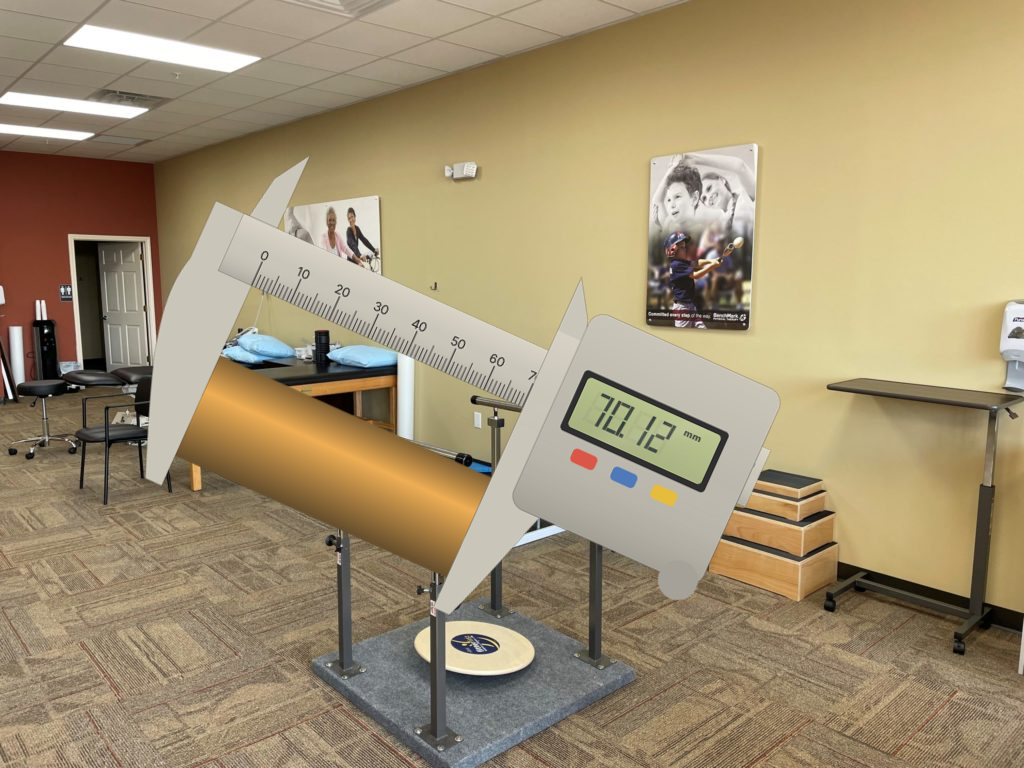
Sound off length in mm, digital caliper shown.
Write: 70.12 mm
